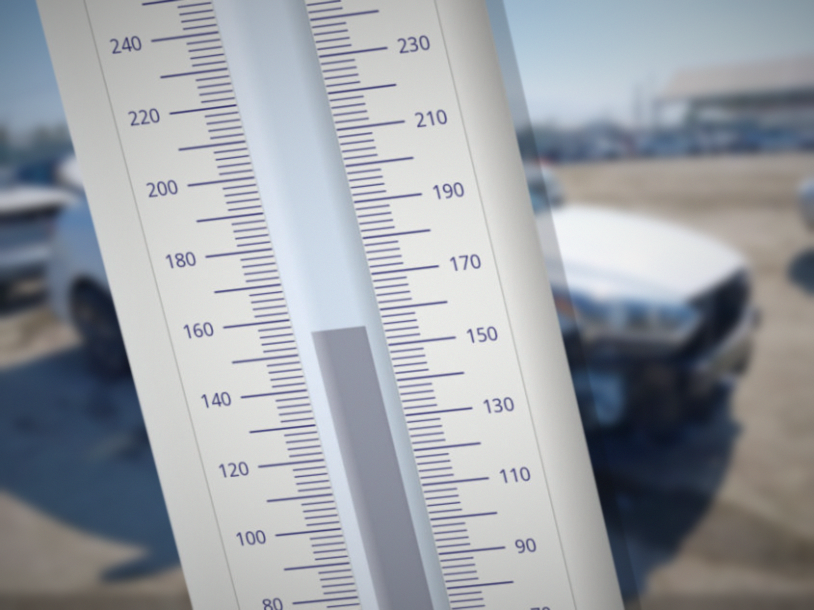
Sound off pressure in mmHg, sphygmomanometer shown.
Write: 156 mmHg
